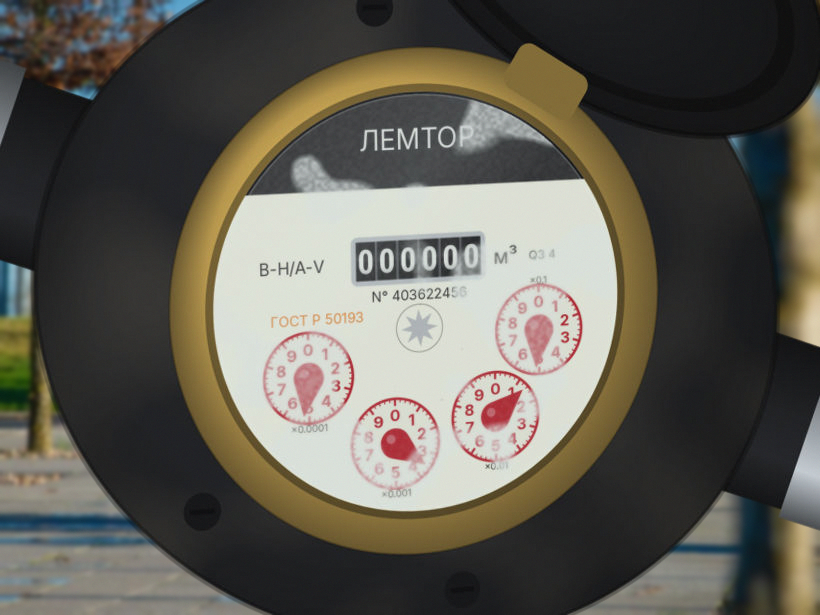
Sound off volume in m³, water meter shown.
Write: 0.5135 m³
